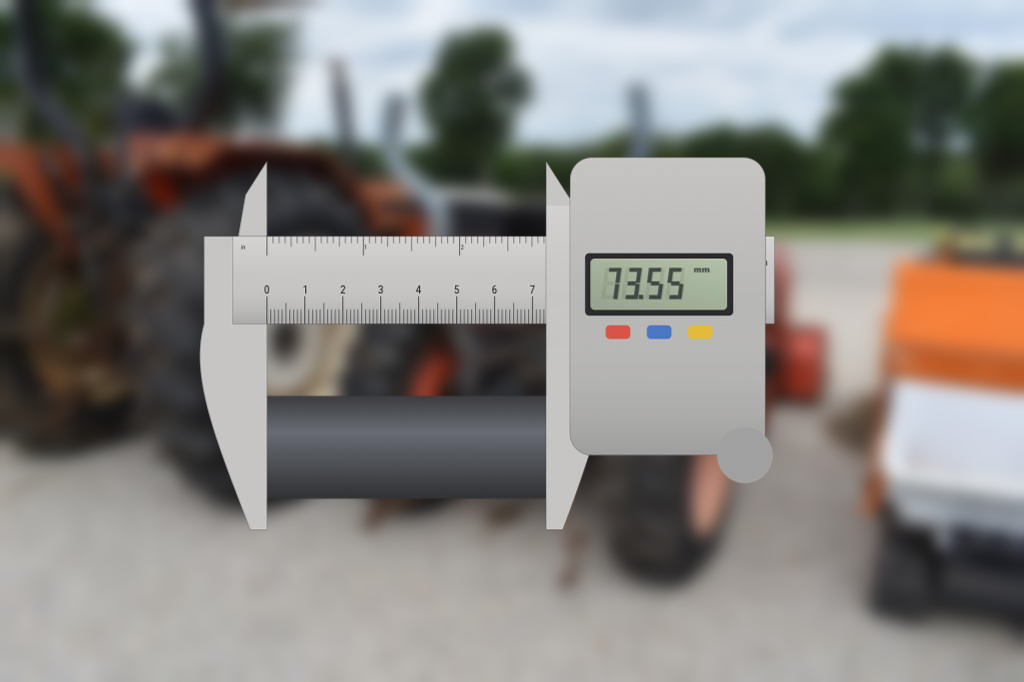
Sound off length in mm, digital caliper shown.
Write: 73.55 mm
